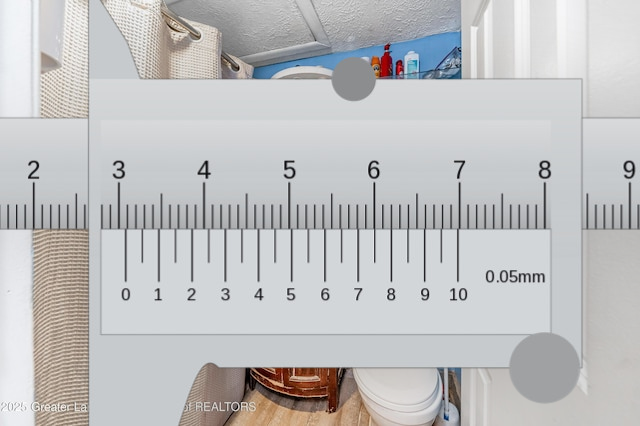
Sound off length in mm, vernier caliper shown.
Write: 30.8 mm
